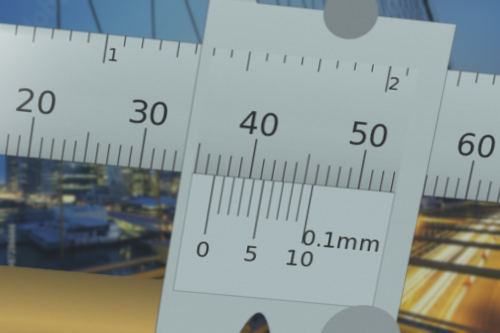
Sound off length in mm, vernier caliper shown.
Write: 36.8 mm
